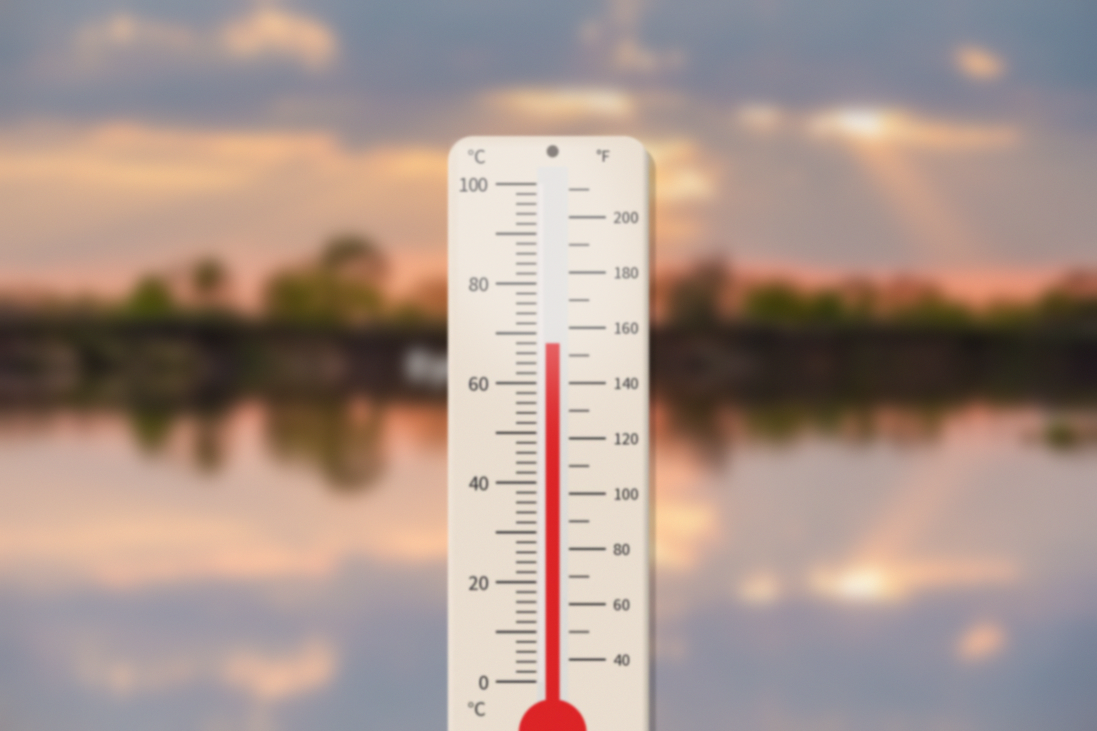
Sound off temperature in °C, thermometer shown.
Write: 68 °C
